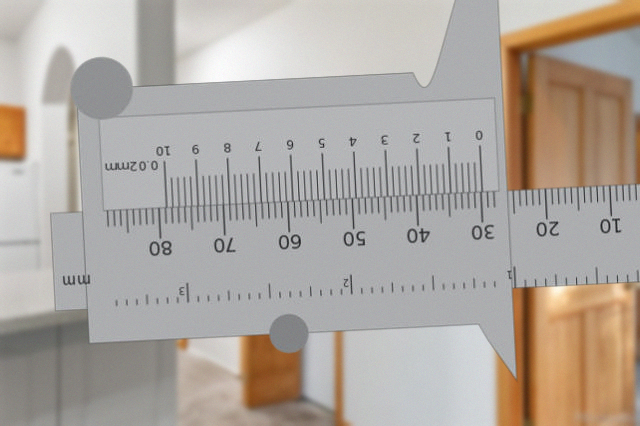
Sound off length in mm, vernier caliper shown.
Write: 29.8 mm
